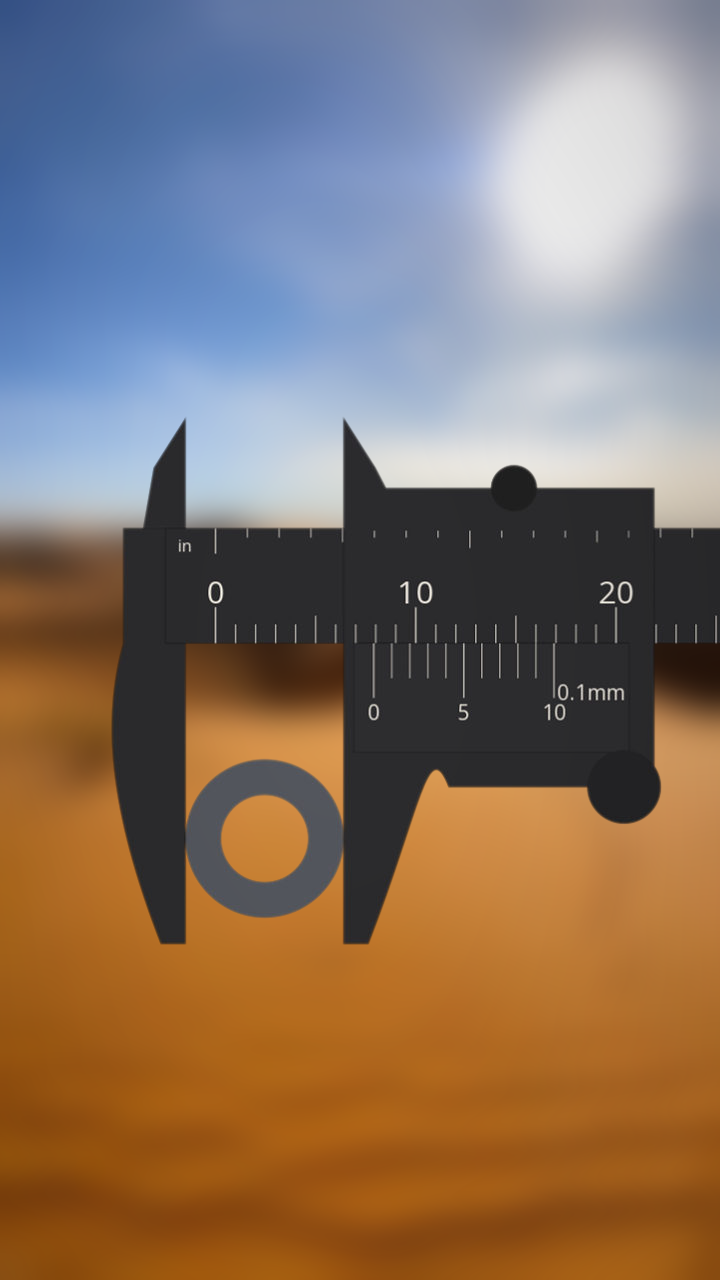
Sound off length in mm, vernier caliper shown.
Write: 7.9 mm
